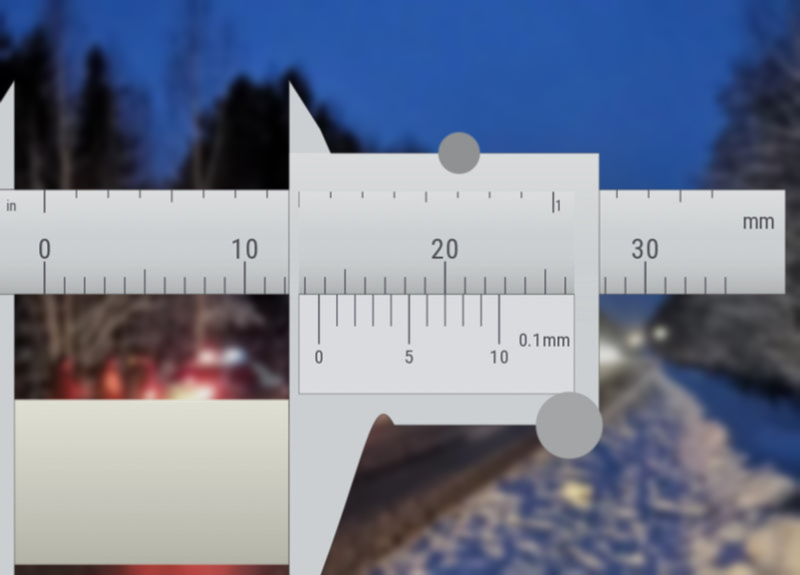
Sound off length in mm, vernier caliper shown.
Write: 13.7 mm
